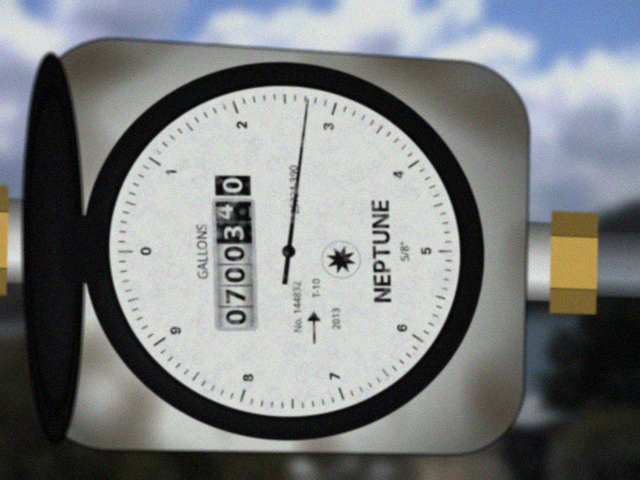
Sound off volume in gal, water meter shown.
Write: 700342.7 gal
